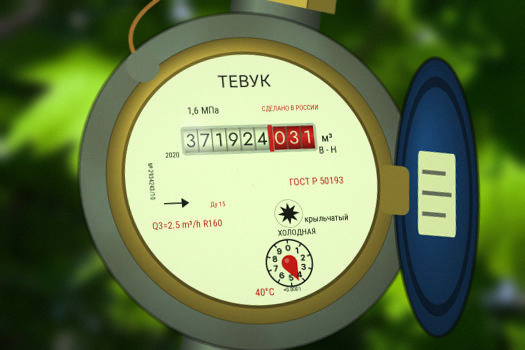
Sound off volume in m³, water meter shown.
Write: 371924.0314 m³
